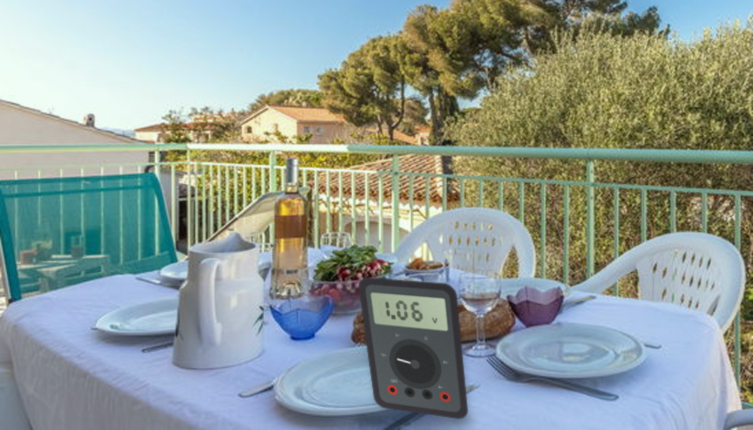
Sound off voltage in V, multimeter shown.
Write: 1.06 V
